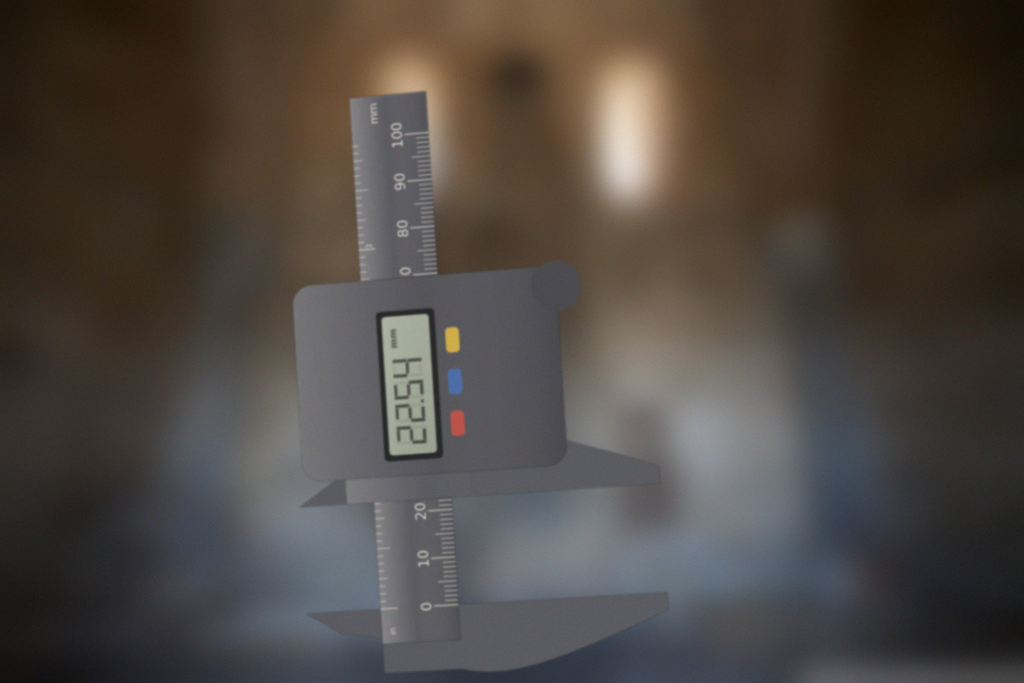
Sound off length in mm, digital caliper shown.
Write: 22.54 mm
